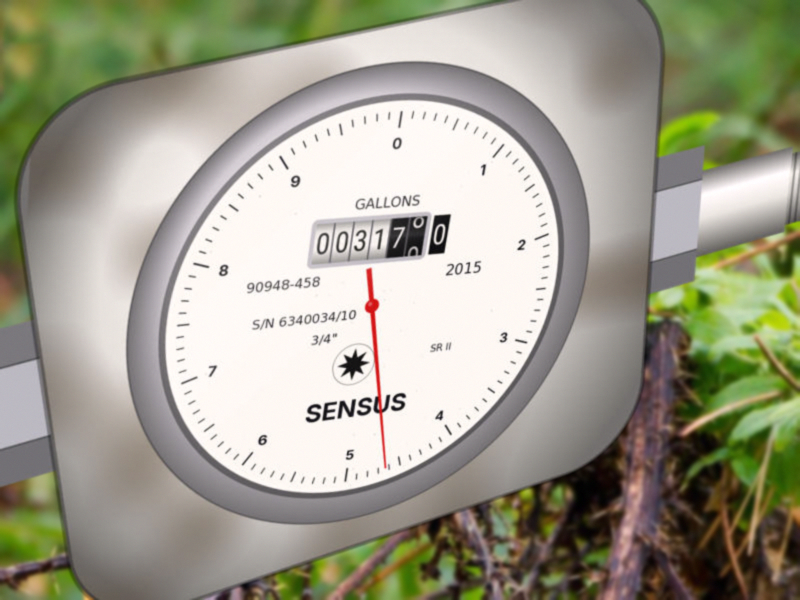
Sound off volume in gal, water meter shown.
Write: 31784.6 gal
